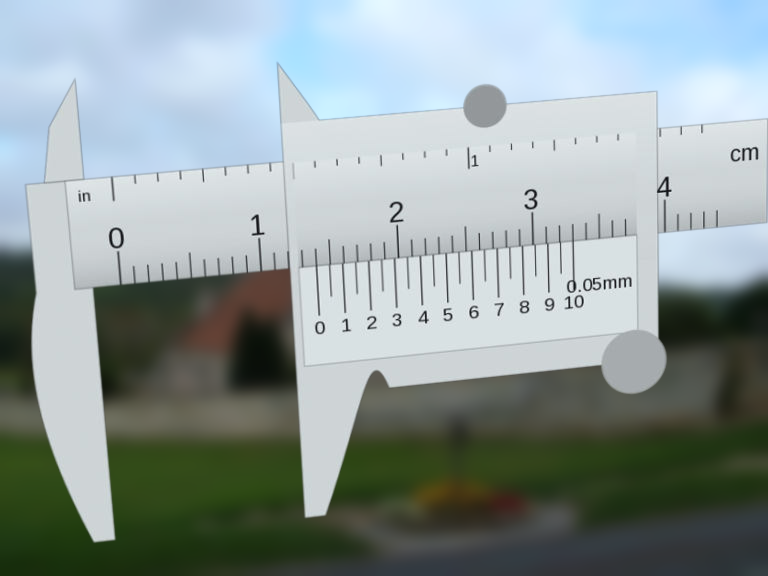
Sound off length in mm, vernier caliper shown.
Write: 14.0 mm
